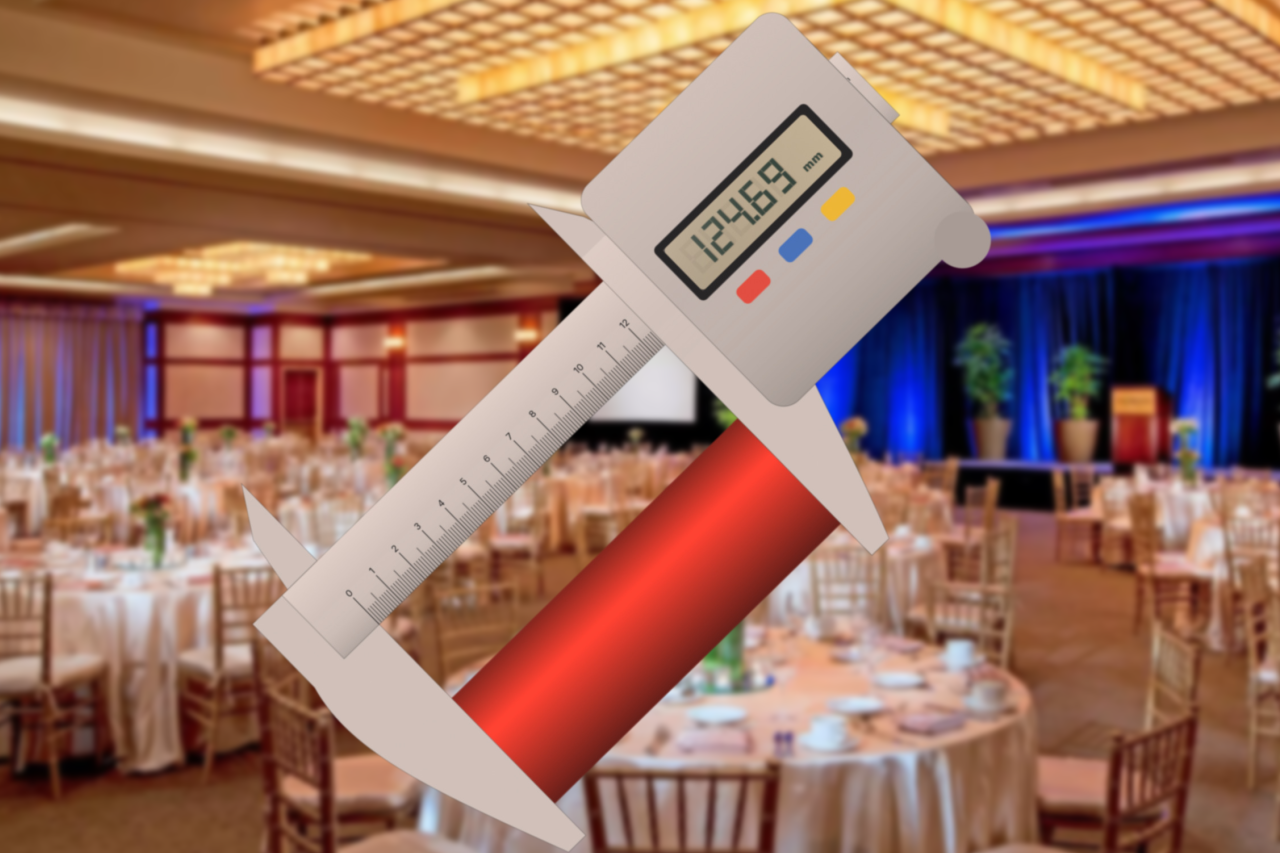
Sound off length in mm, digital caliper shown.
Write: 124.69 mm
